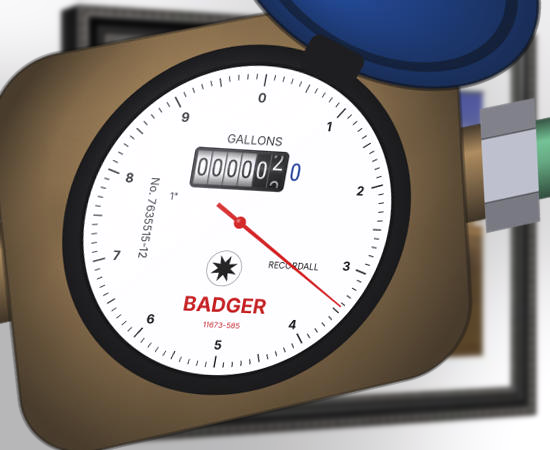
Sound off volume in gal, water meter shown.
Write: 23.4 gal
